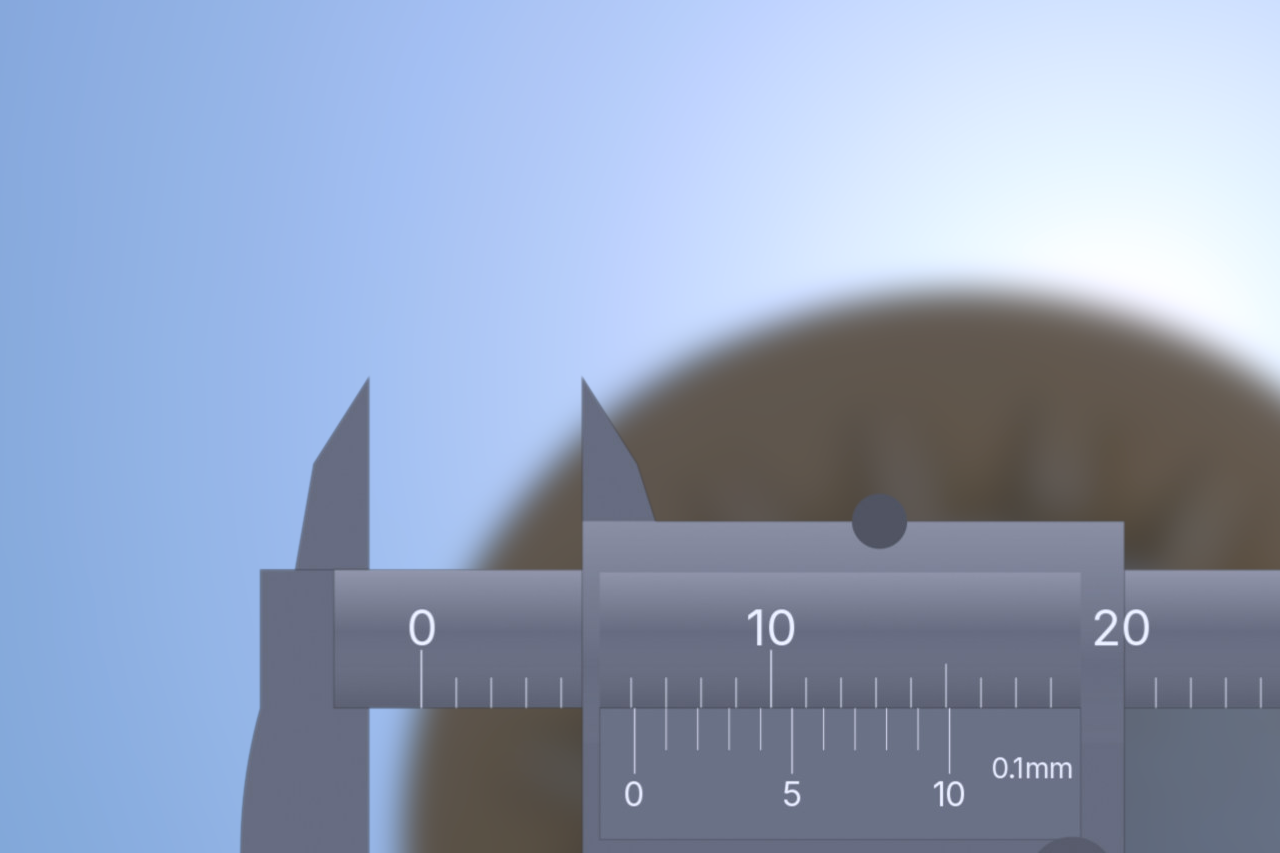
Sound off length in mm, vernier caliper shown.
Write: 6.1 mm
